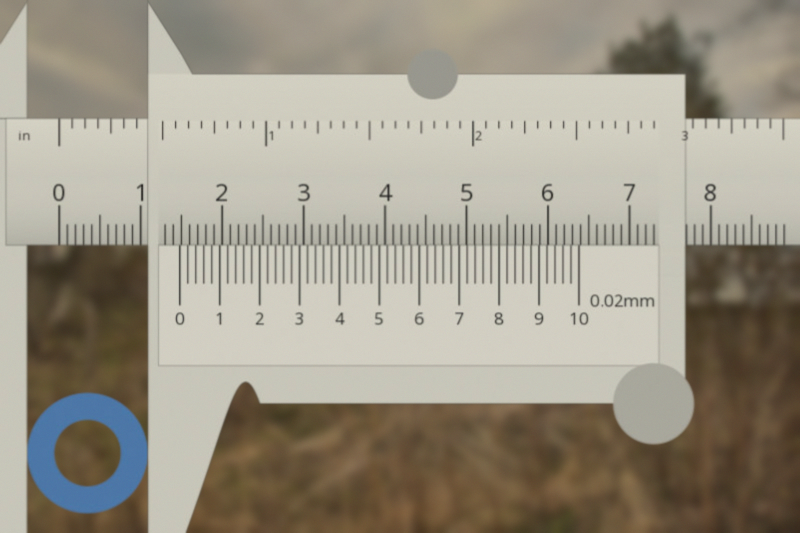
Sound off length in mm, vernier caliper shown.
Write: 14.8 mm
